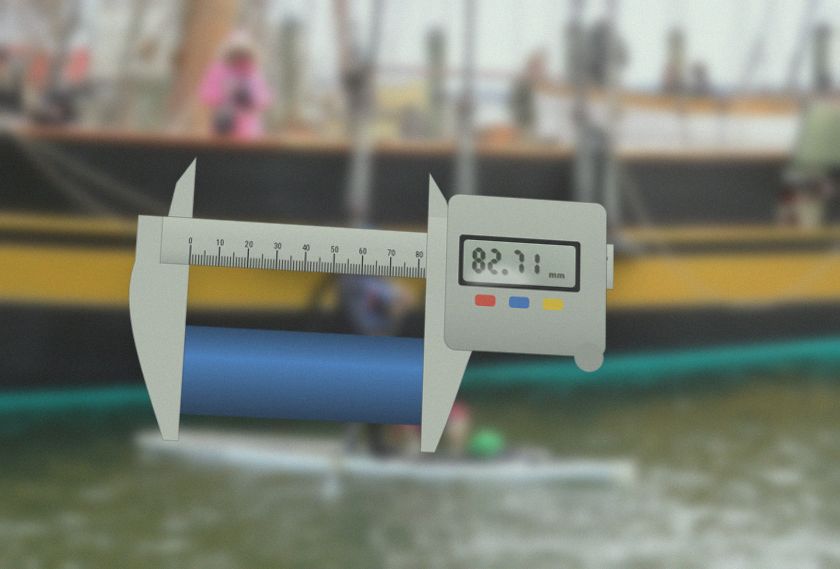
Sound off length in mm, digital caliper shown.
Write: 82.71 mm
